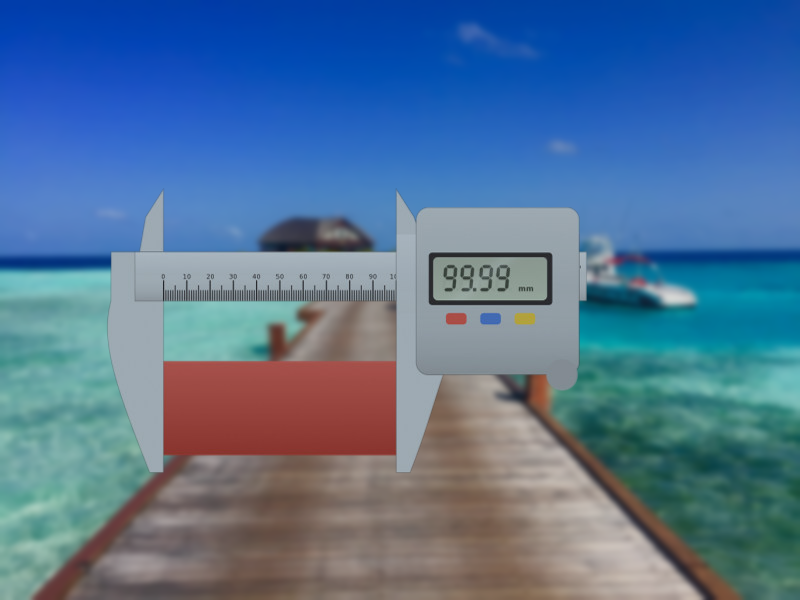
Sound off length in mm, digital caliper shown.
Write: 99.99 mm
